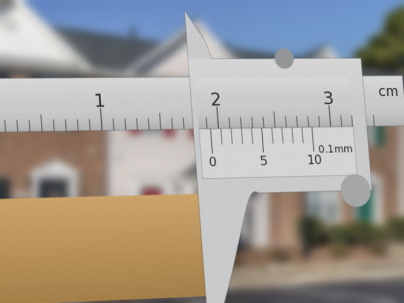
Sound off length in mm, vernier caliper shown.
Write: 19.3 mm
